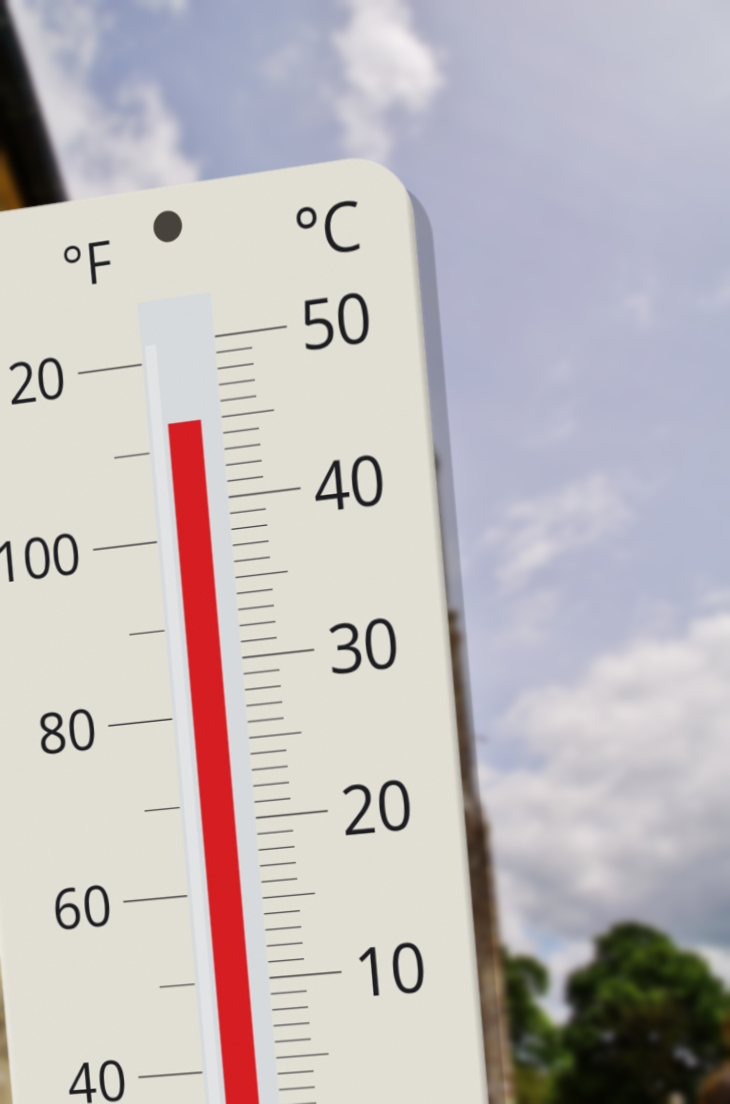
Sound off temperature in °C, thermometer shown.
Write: 45 °C
